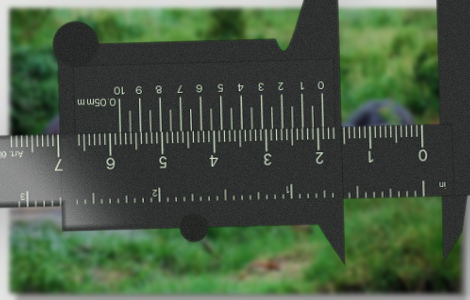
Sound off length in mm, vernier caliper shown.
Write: 19.0 mm
